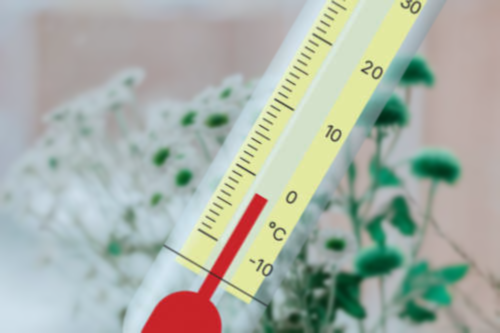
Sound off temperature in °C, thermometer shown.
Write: -2 °C
